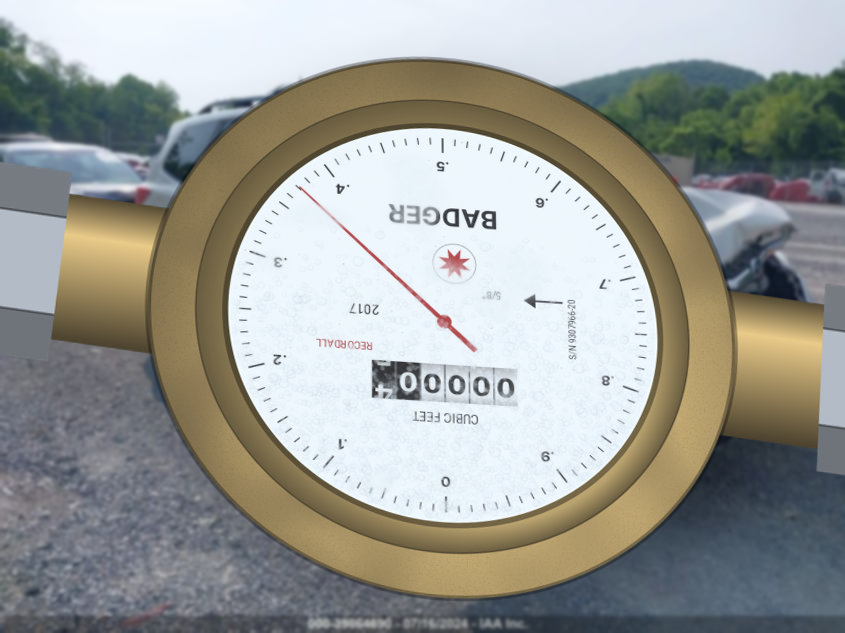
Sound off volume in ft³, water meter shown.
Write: 4.37 ft³
